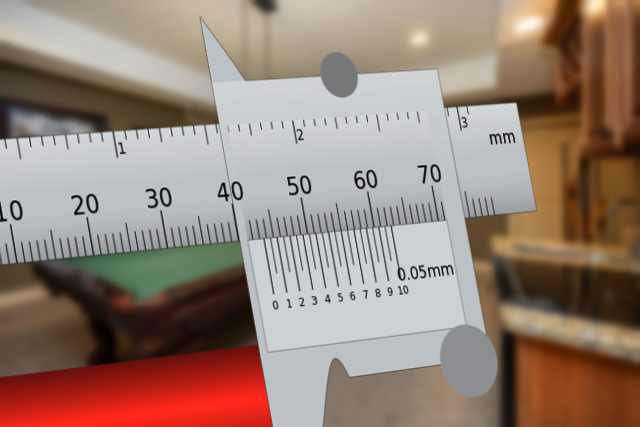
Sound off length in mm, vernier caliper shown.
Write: 43.6 mm
